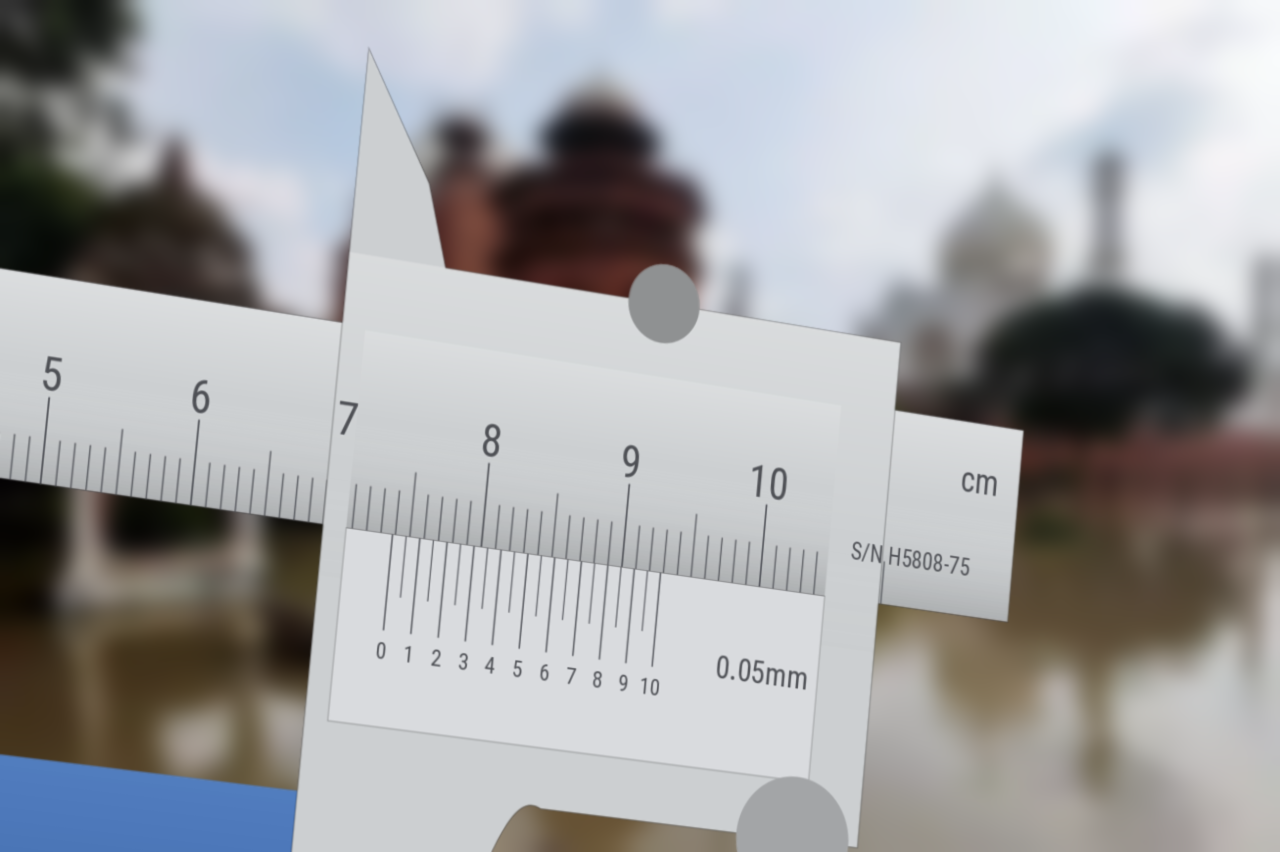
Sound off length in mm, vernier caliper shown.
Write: 73.8 mm
